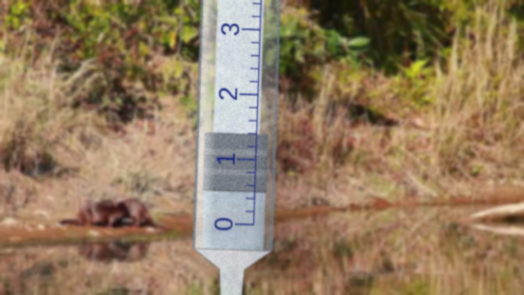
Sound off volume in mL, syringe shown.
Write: 0.5 mL
